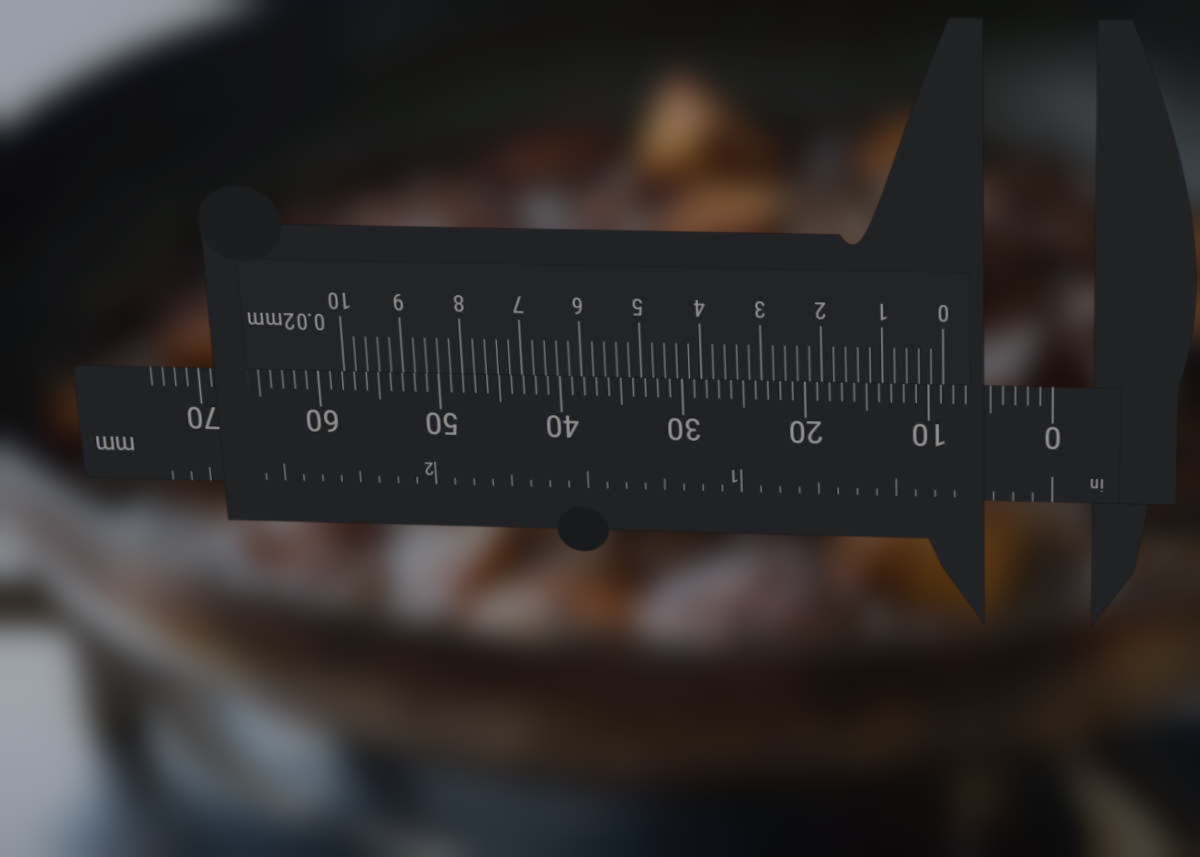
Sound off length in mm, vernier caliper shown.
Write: 8.8 mm
